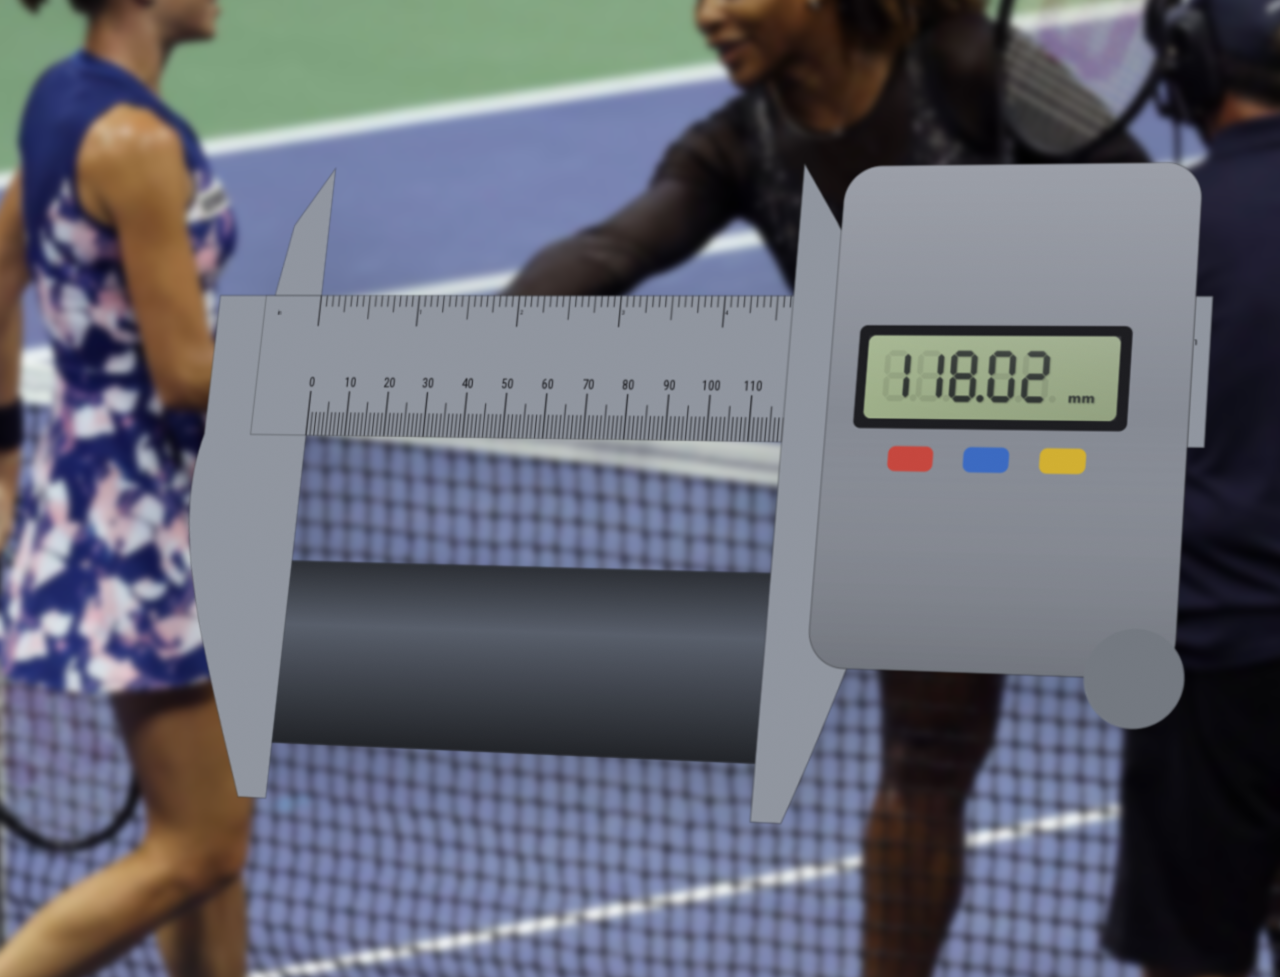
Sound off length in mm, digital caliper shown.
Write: 118.02 mm
